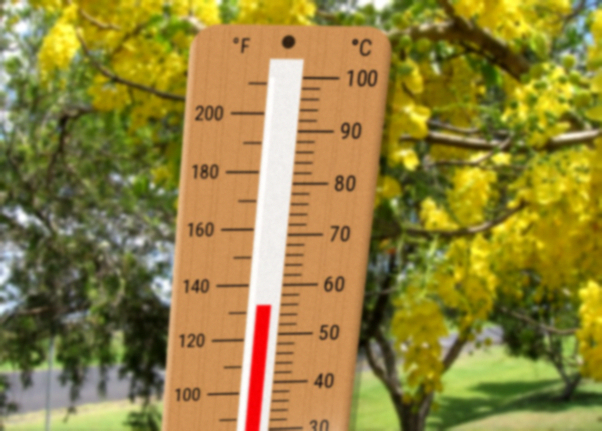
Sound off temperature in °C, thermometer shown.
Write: 56 °C
